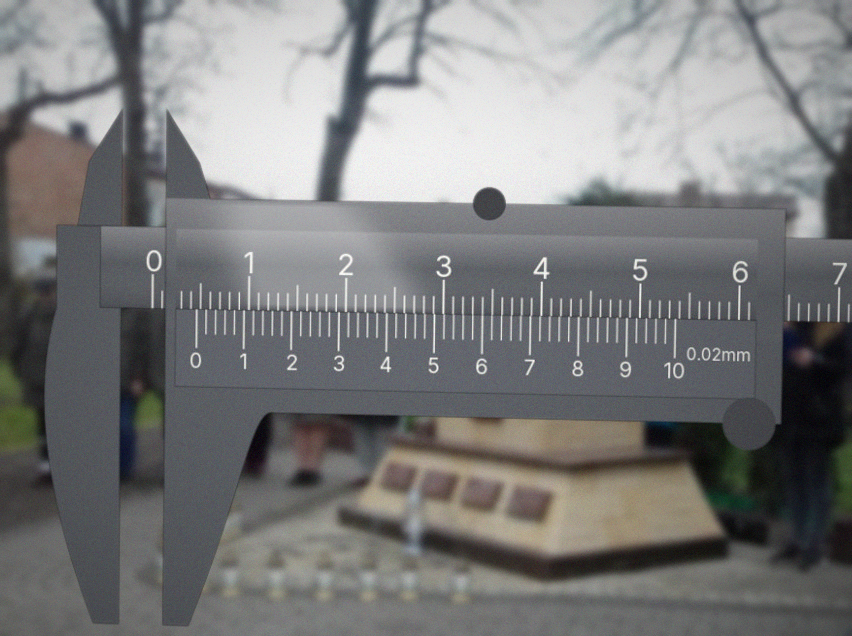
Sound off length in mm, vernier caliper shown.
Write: 4.6 mm
